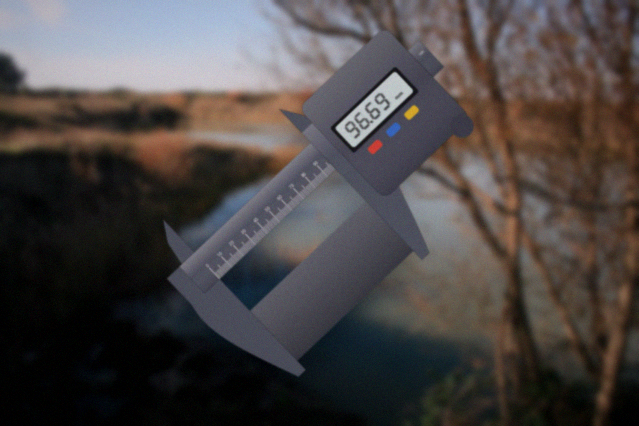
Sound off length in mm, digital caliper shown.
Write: 96.69 mm
